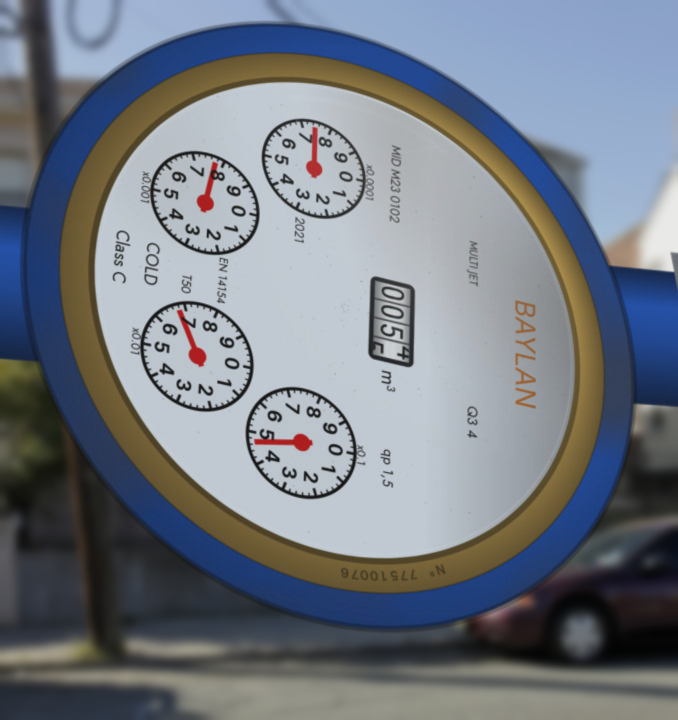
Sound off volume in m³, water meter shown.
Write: 54.4677 m³
